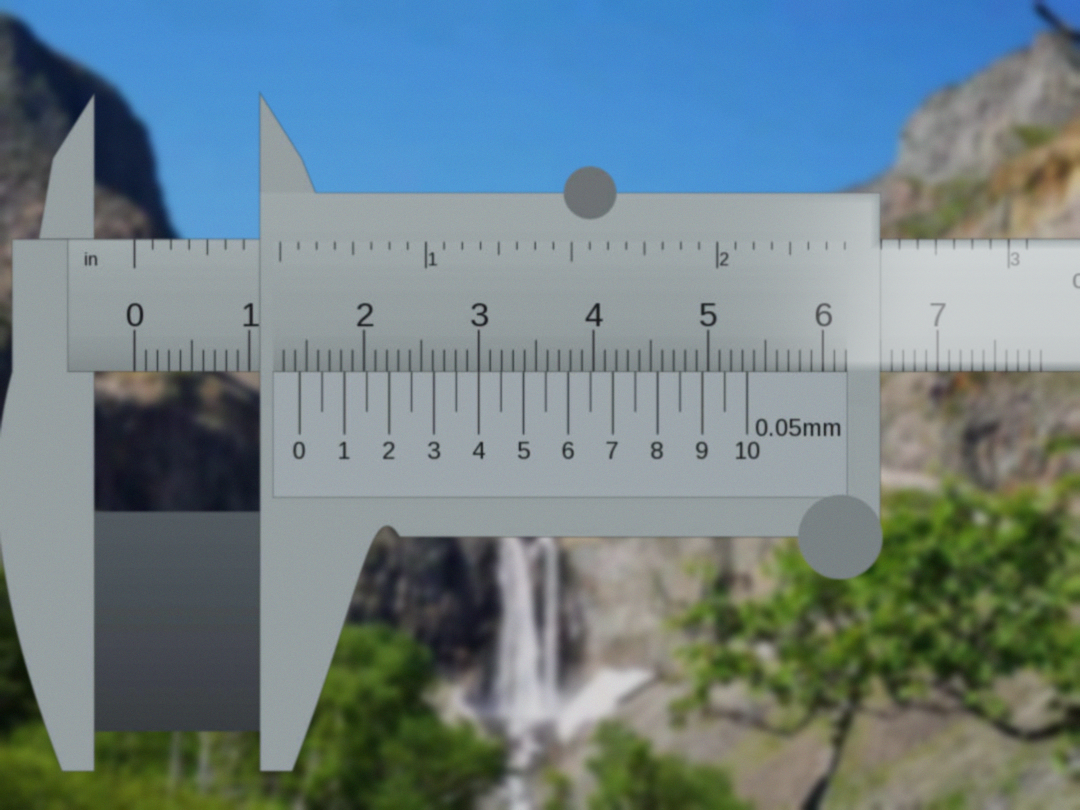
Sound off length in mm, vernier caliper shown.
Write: 14.4 mm
